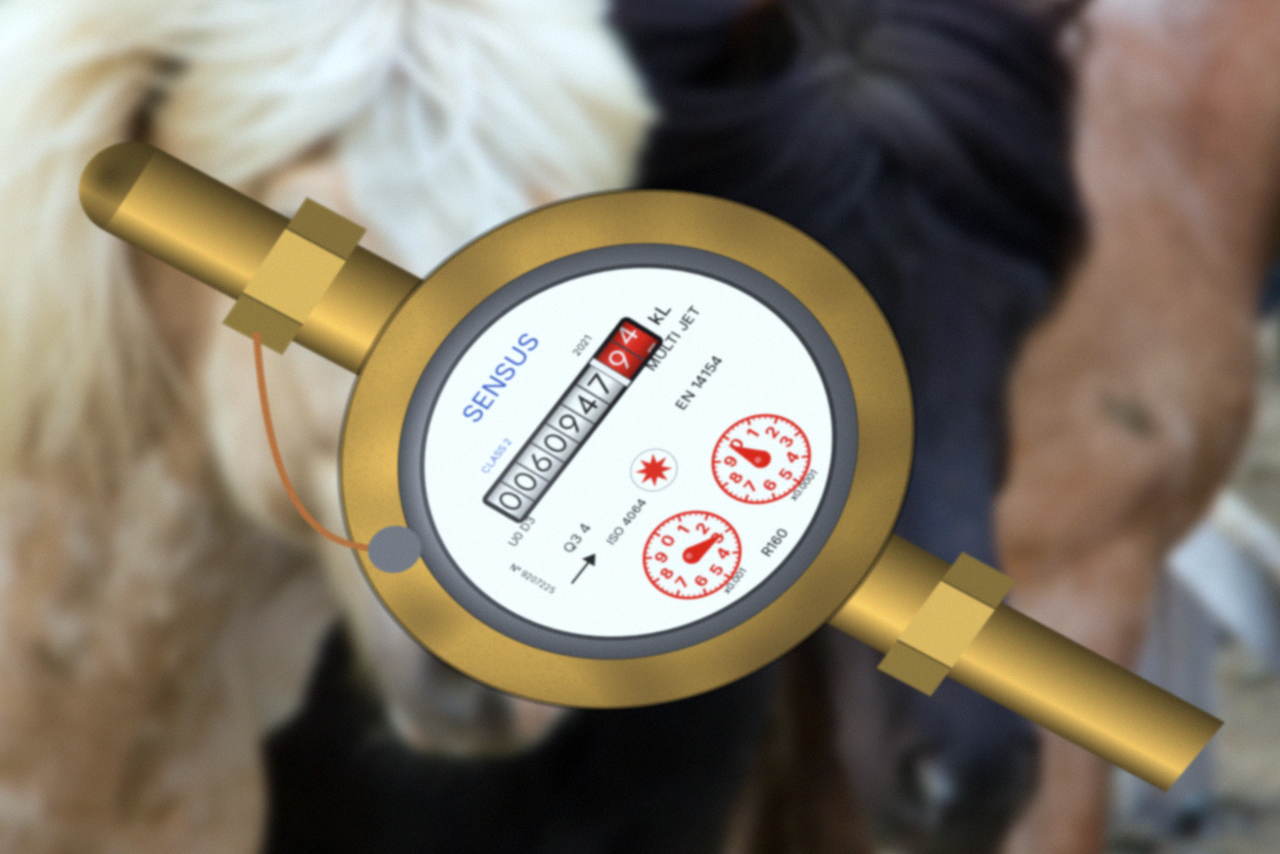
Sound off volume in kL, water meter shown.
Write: 60947.9429 kL
